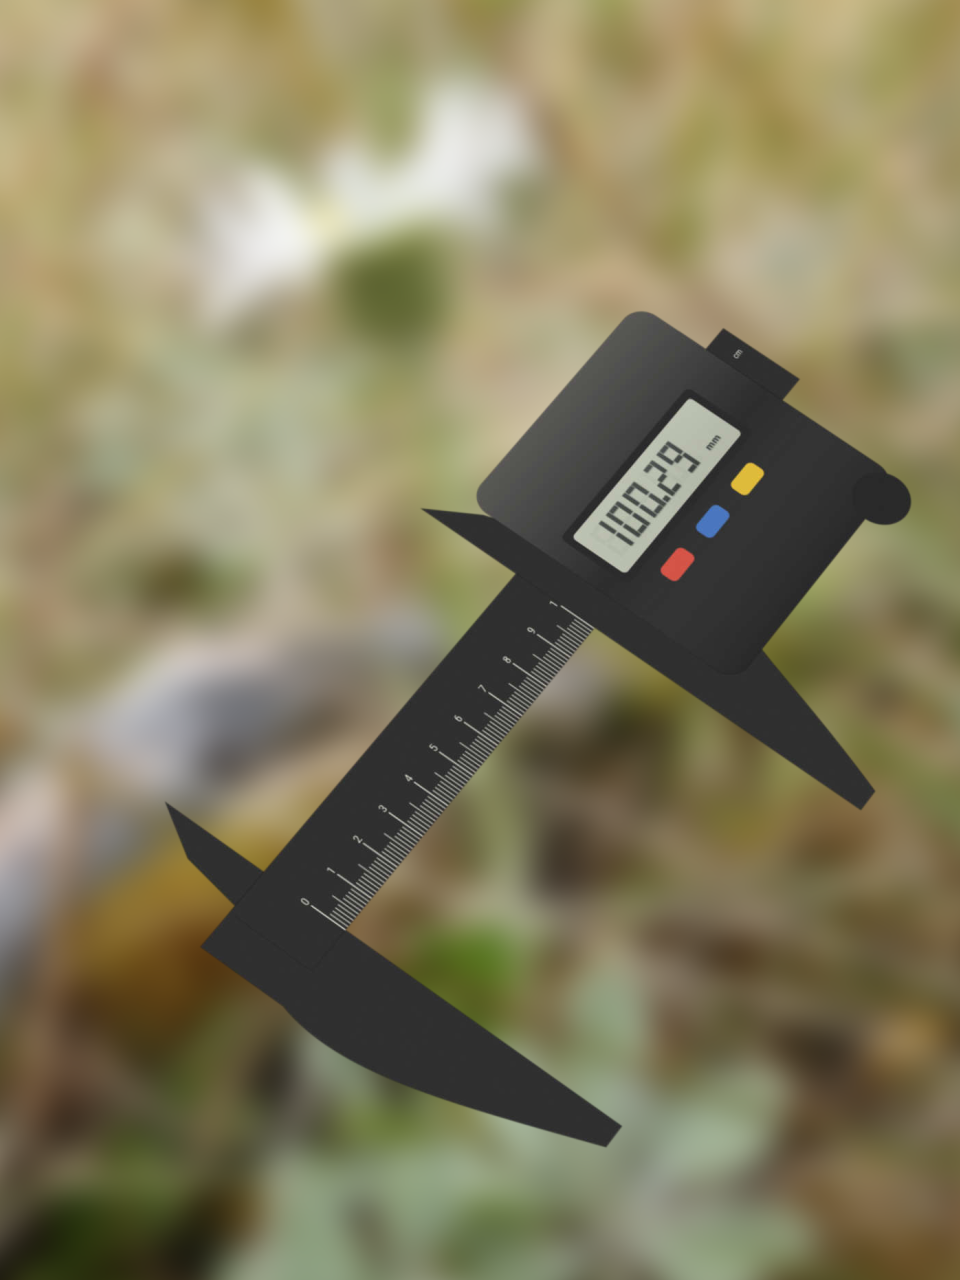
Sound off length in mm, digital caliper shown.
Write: 100.29 mm
